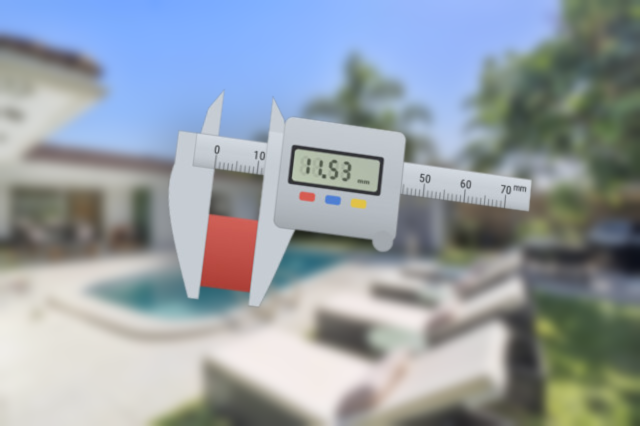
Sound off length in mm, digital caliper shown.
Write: 11.53 mm
